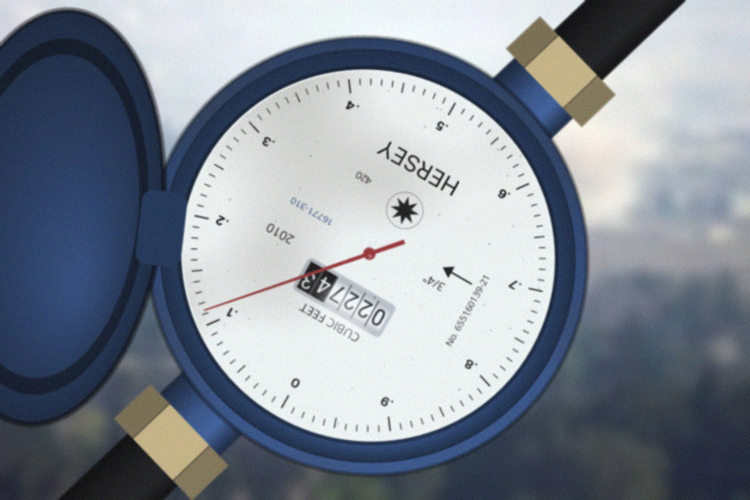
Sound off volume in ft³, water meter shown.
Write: 22743.11 ft³
